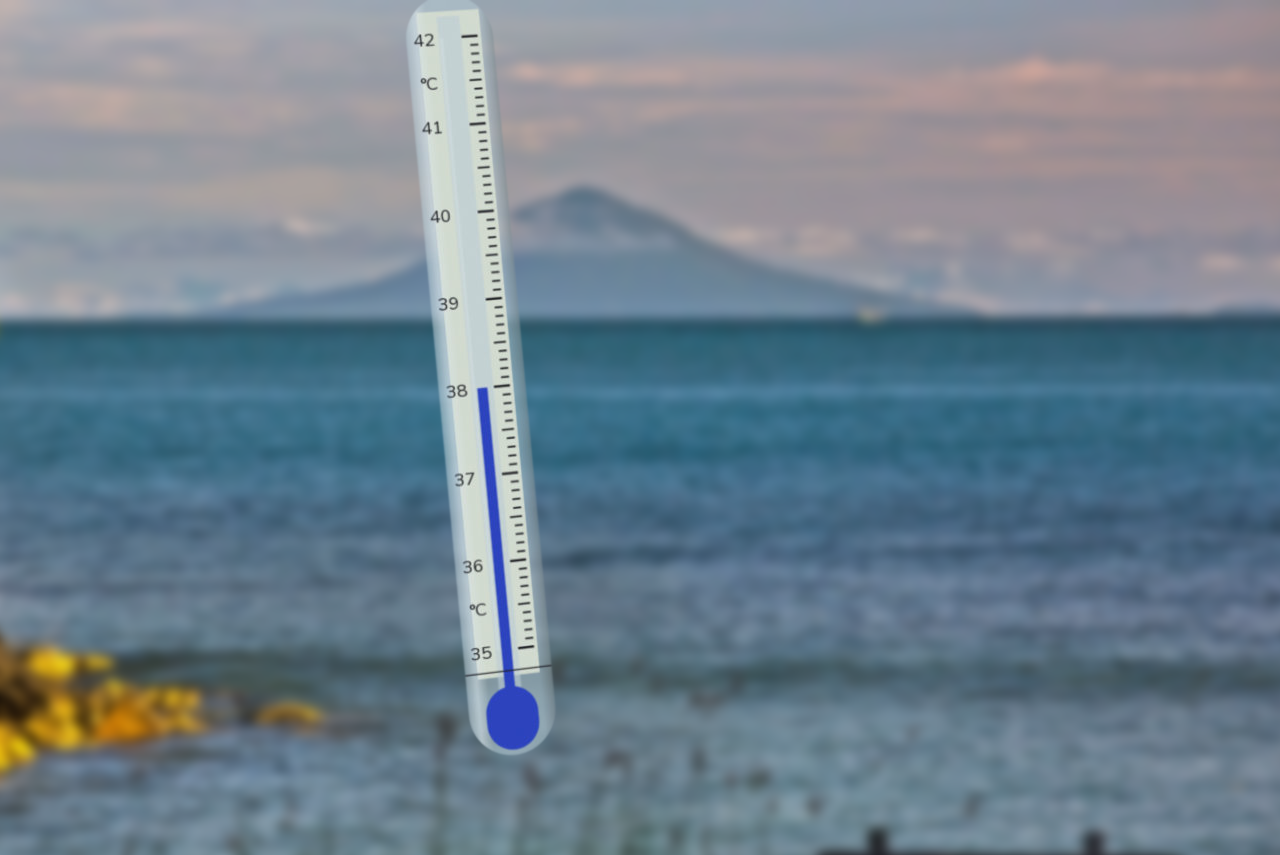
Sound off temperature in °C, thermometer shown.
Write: 38 °C
